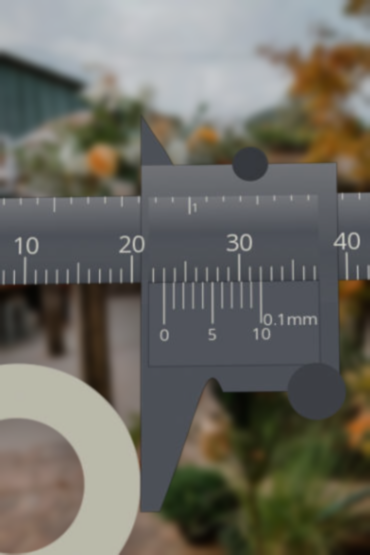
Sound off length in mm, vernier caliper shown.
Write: 23.0 mm
